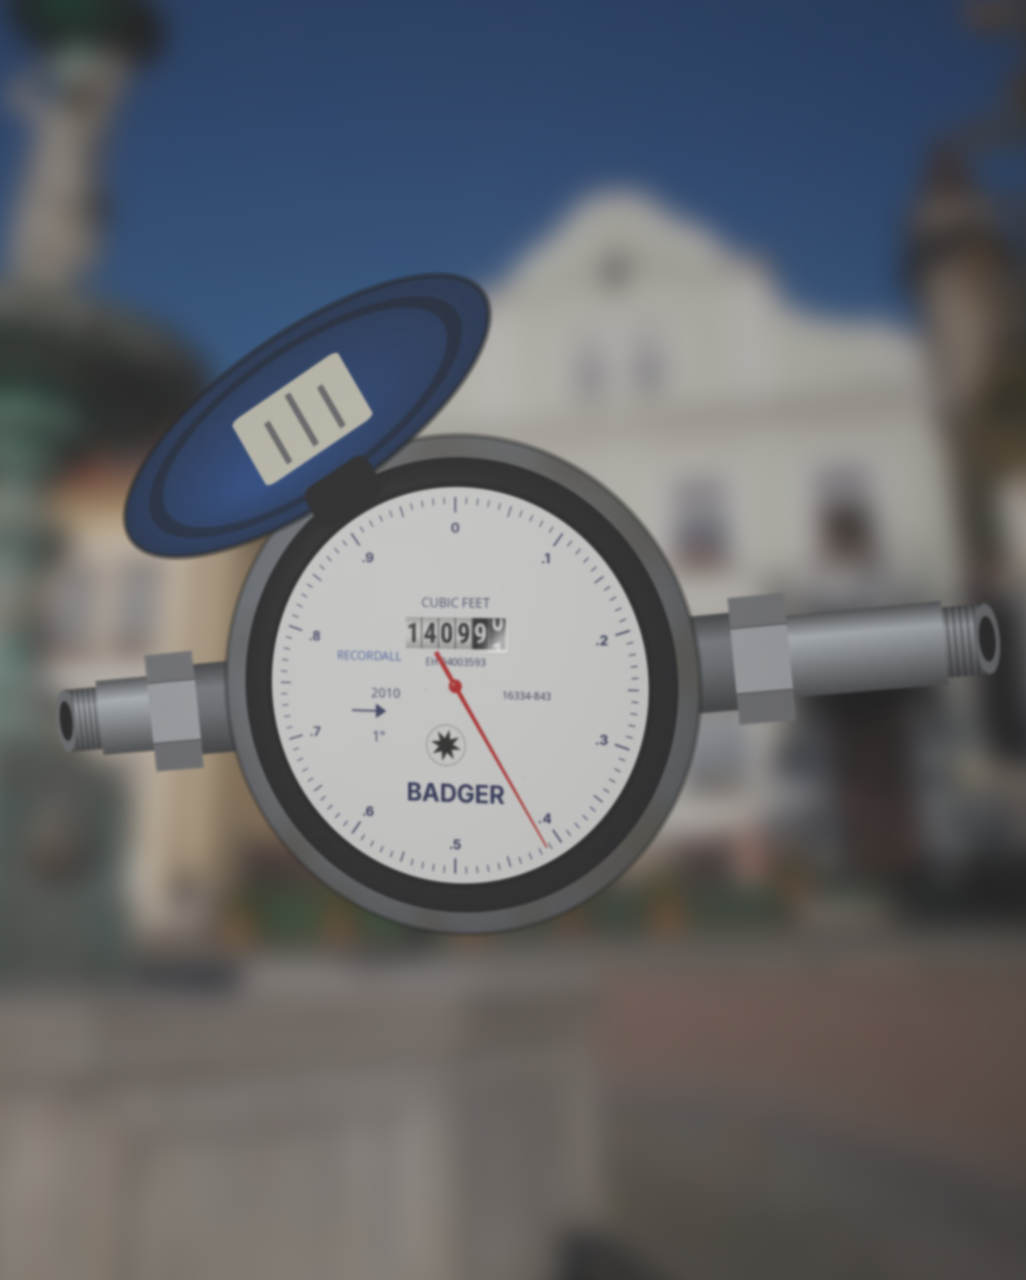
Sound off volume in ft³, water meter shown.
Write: 140990.41 ft³
